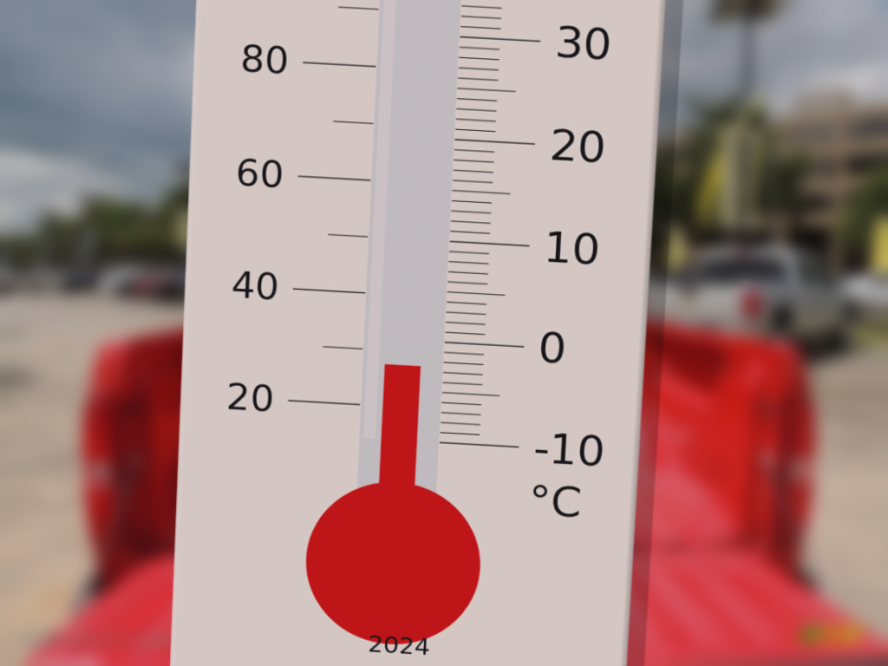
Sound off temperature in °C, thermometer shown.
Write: -2.5 °C
